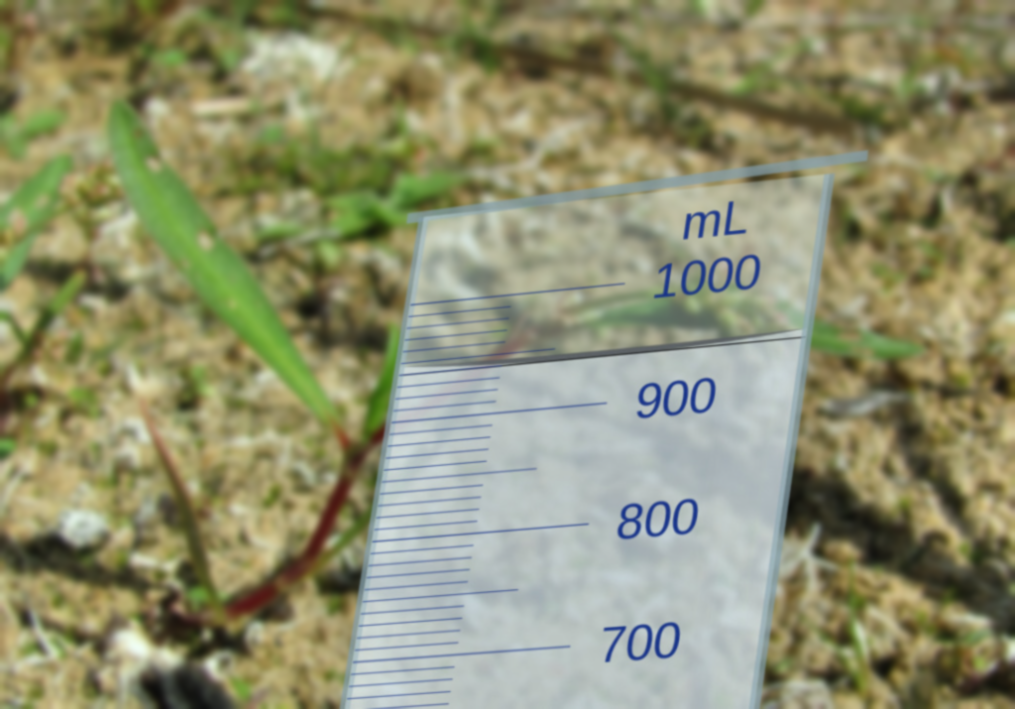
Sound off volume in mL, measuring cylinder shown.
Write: 940 mL
